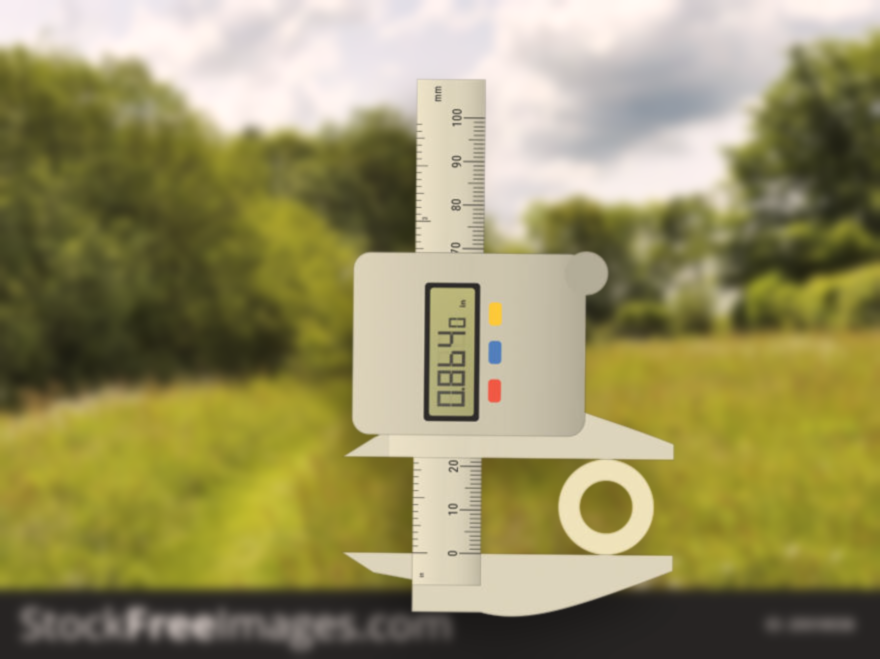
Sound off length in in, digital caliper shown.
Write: 0.8640 in
